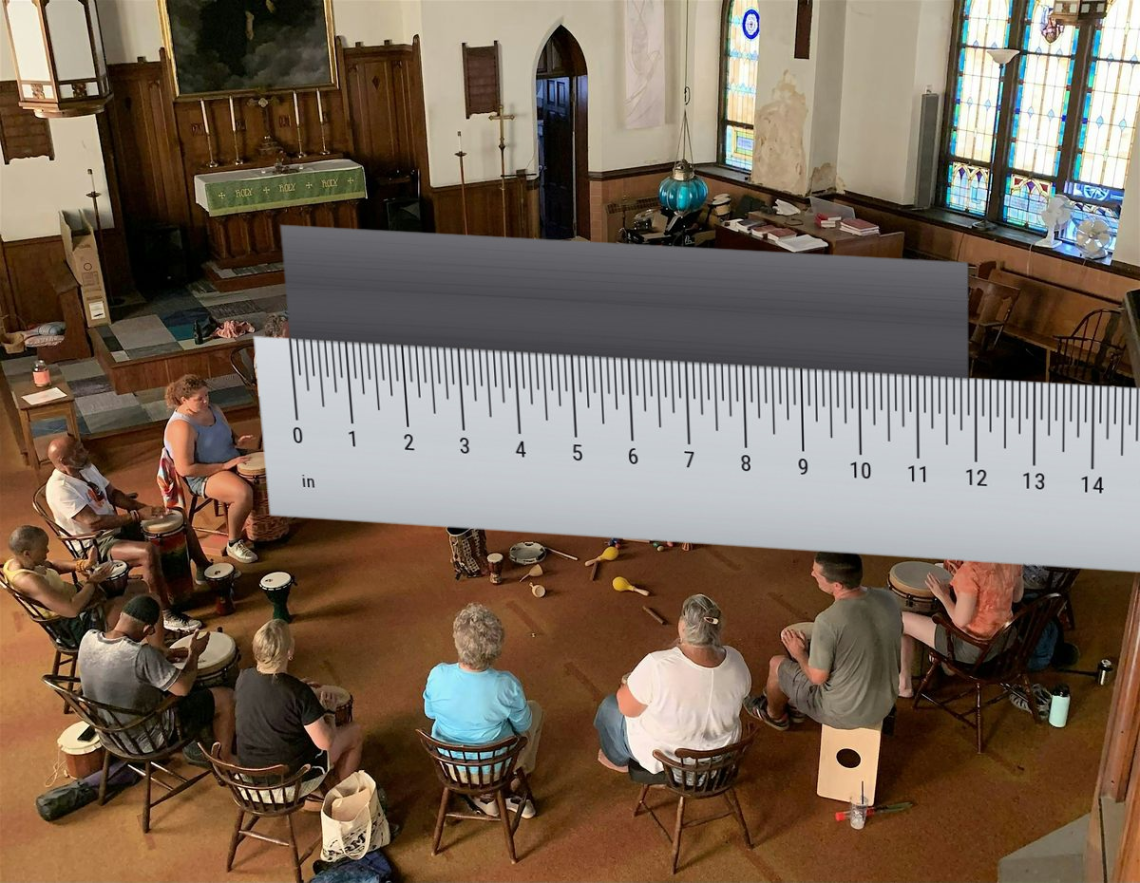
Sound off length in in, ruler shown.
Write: 11.875 in
